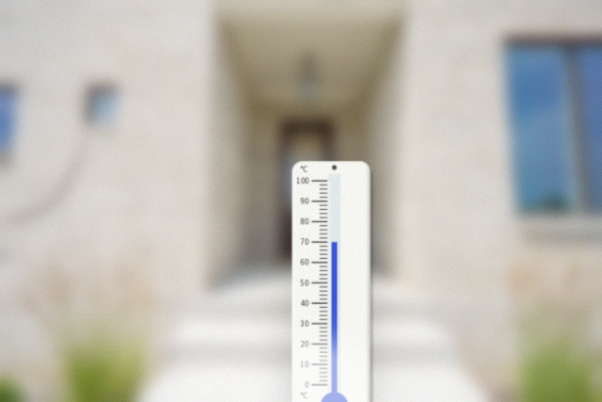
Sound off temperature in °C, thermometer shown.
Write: 70 °C
